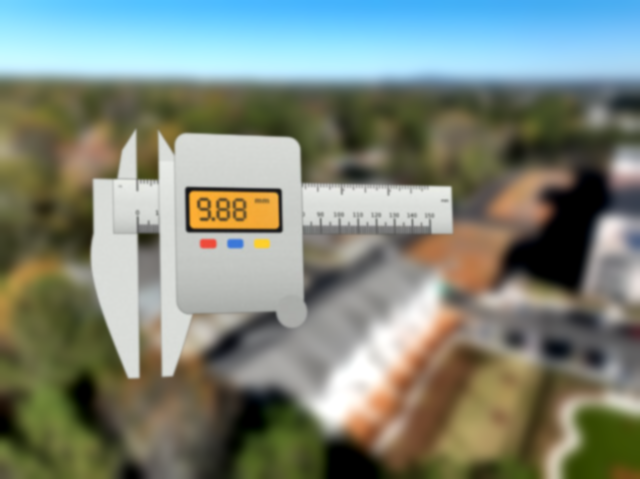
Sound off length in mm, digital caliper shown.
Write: 9.88 mm
